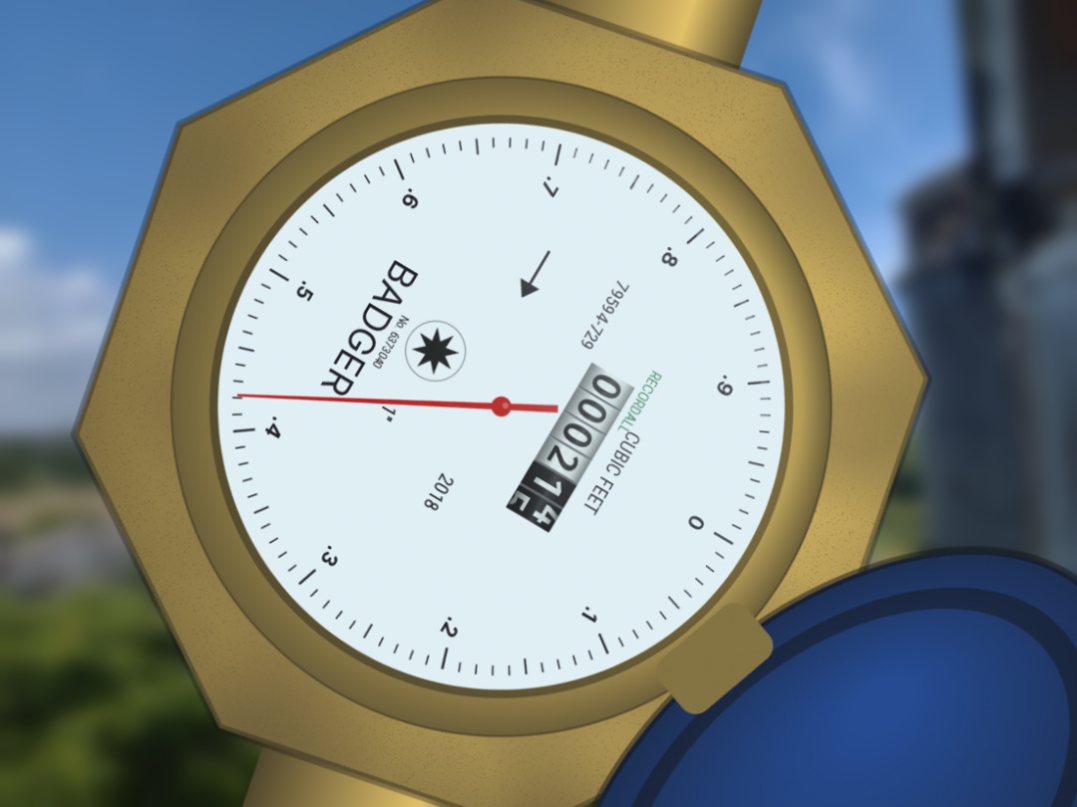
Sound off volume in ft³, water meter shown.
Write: 214.42 ft³
